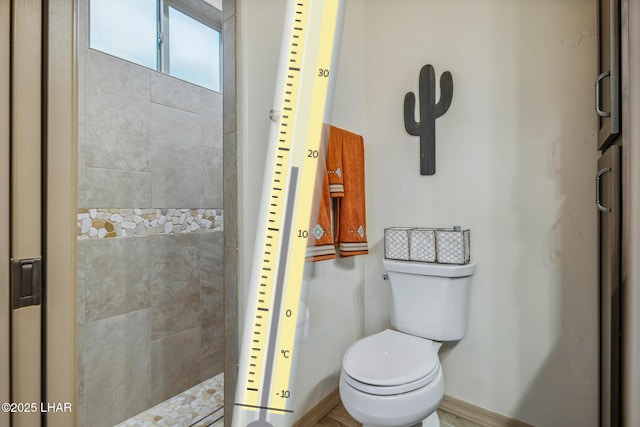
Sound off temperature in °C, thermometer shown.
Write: 18 °C
